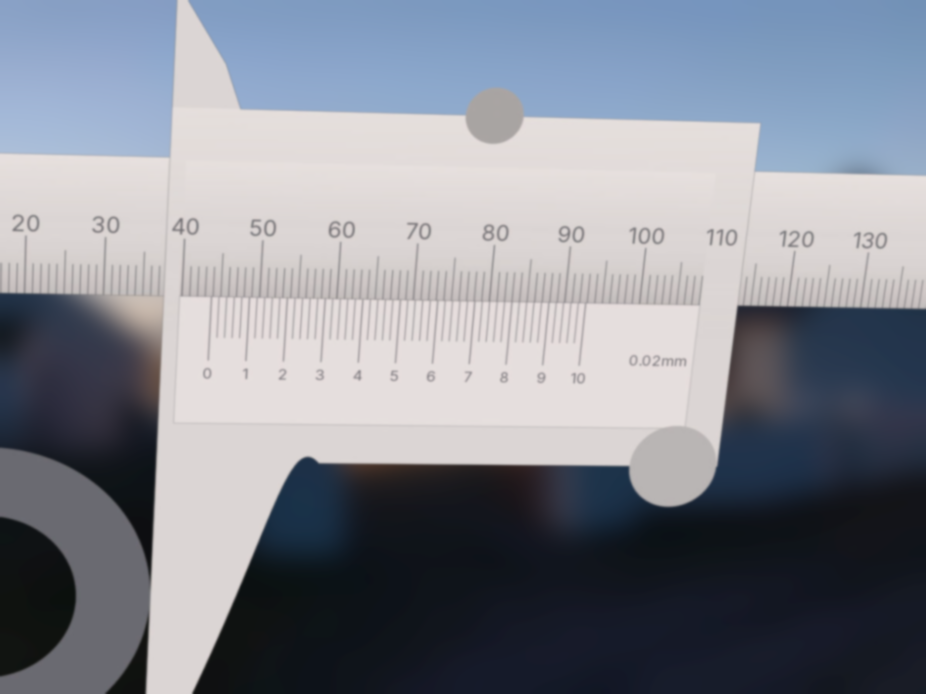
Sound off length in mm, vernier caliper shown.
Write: 43.8 mm
